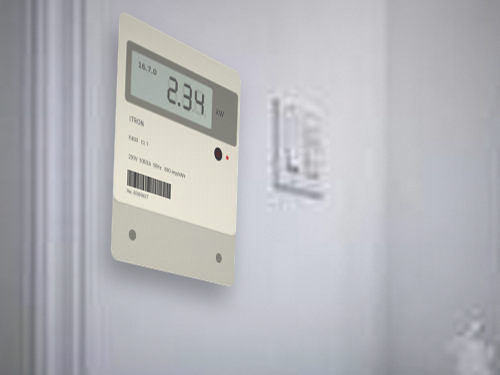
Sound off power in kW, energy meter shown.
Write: 2.34 kW
